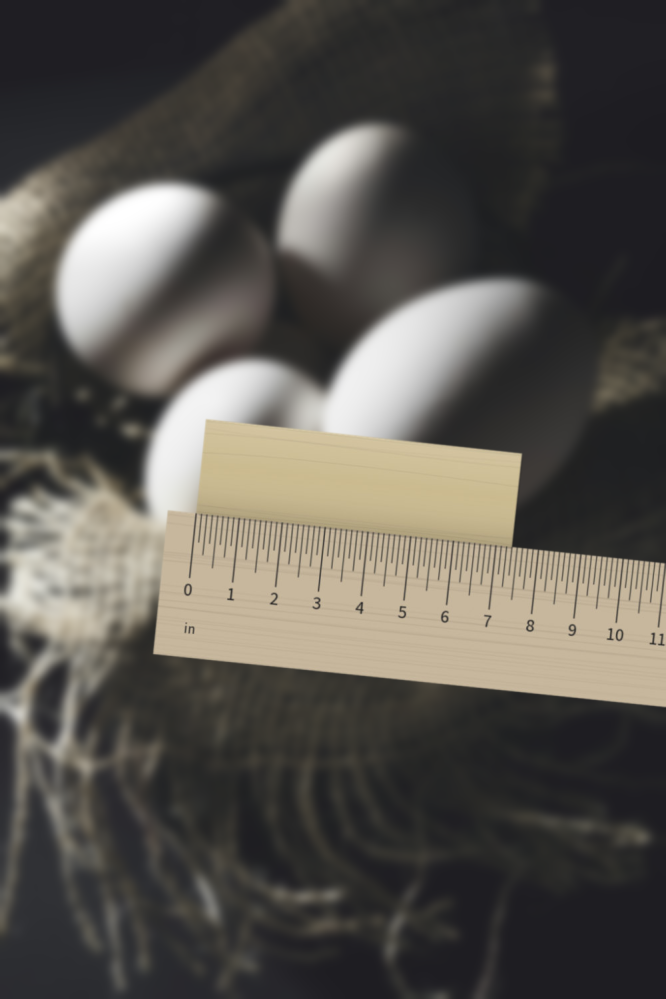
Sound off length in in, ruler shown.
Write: 7.375 in
